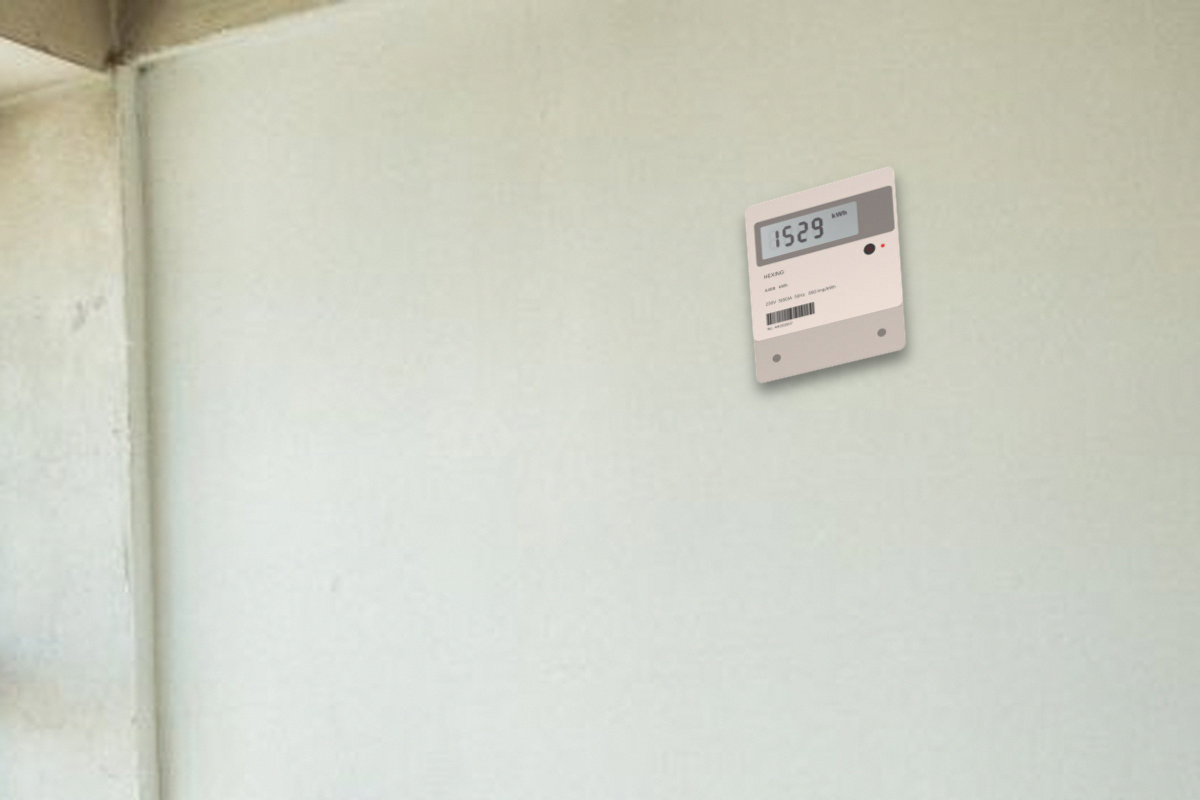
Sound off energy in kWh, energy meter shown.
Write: 1529 kWh
